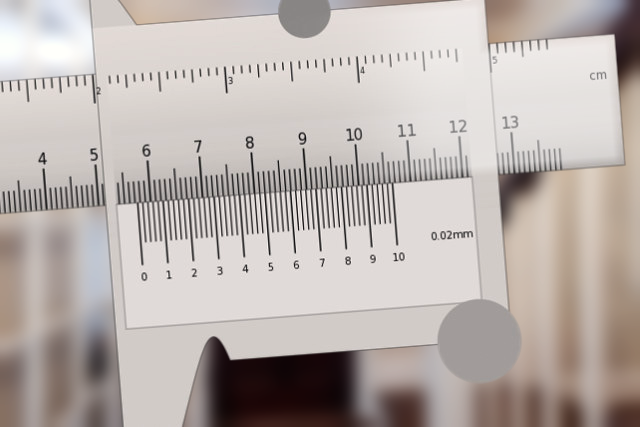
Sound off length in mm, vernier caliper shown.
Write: 57.5 mm
